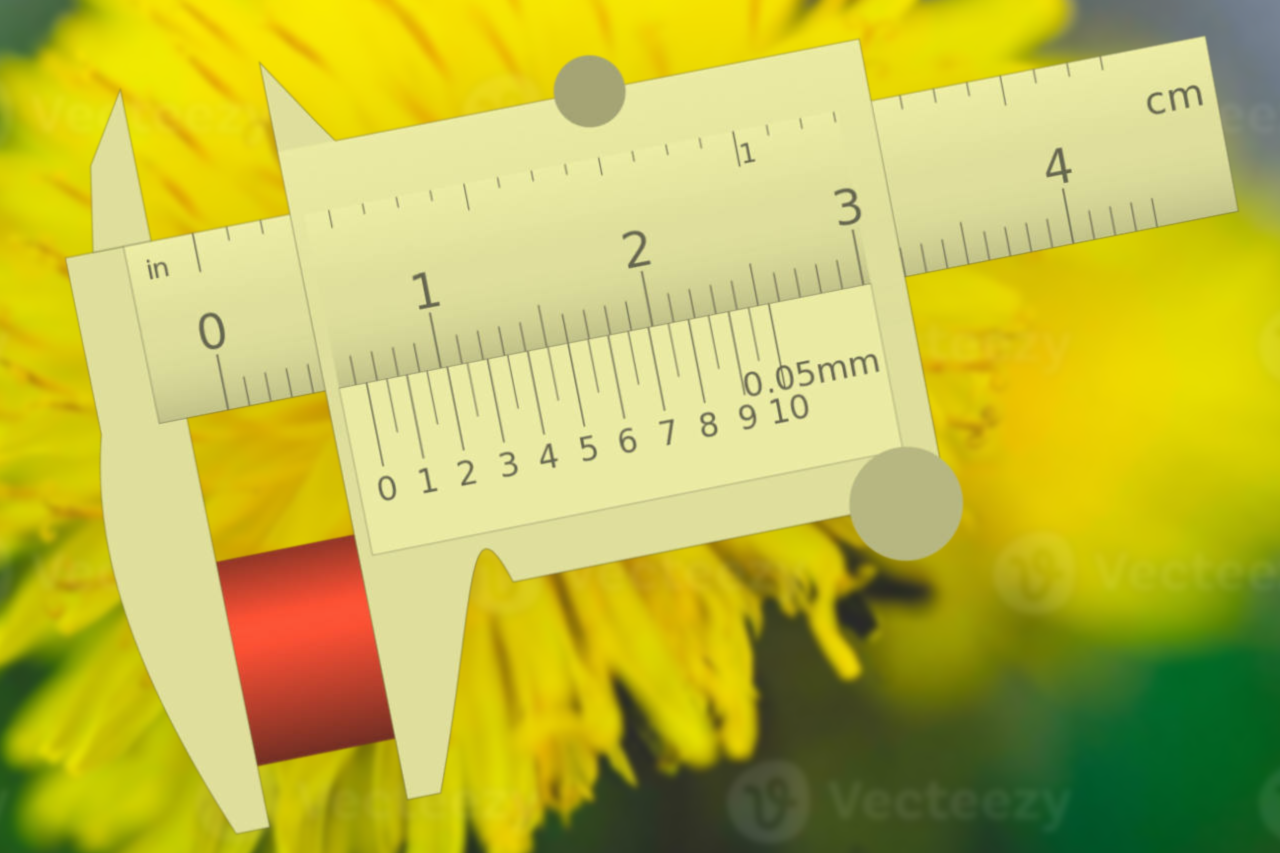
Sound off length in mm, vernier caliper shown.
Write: 6.5 mm
